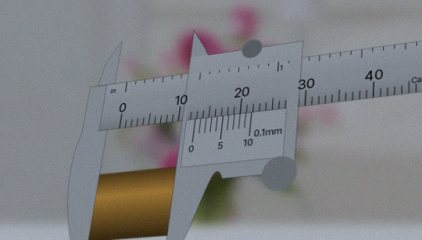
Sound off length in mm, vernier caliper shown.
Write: 12.8 mm
